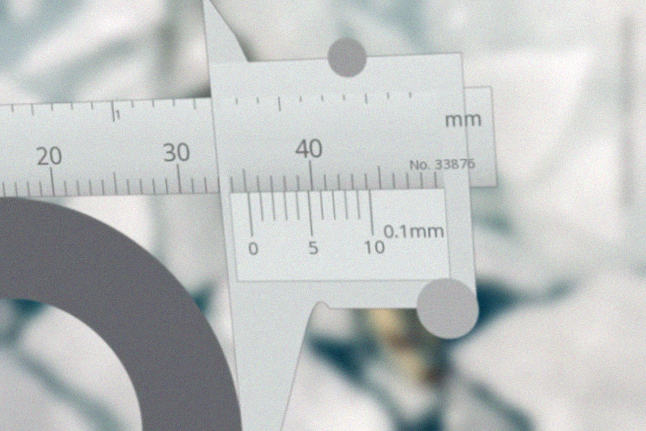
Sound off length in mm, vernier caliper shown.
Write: 35.2 mm
